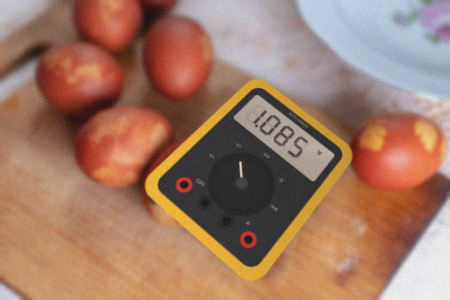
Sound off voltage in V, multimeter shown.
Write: 1.085 V
